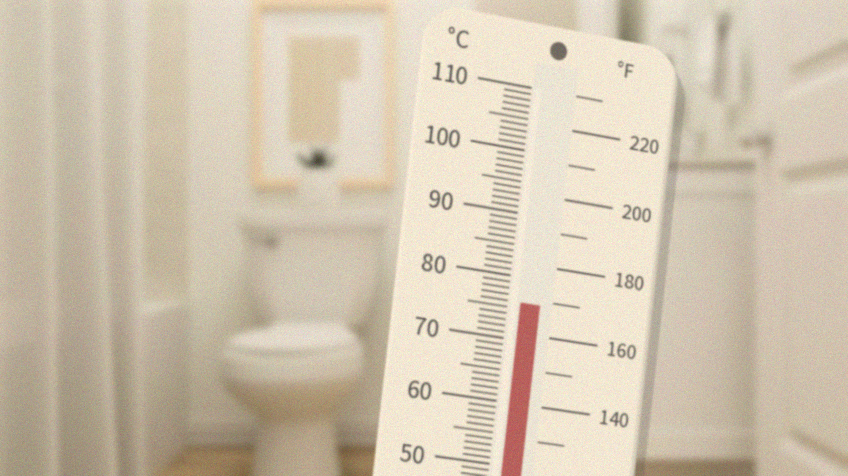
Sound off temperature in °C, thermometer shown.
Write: 76 °C
